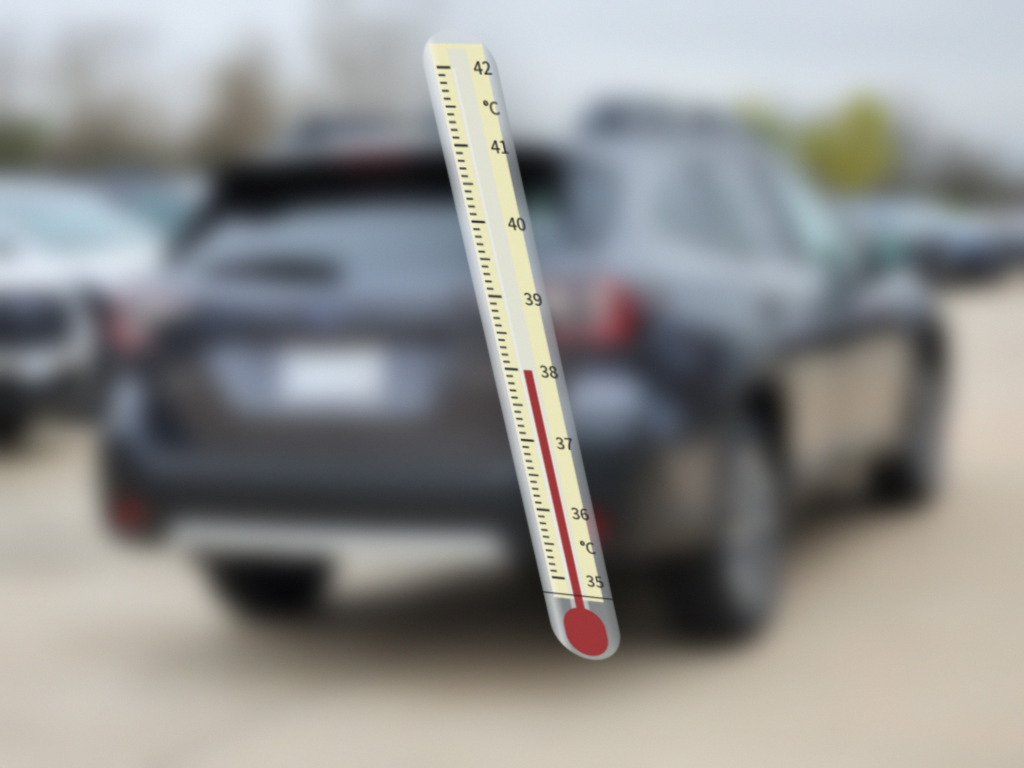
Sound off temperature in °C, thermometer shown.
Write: 38 °C
